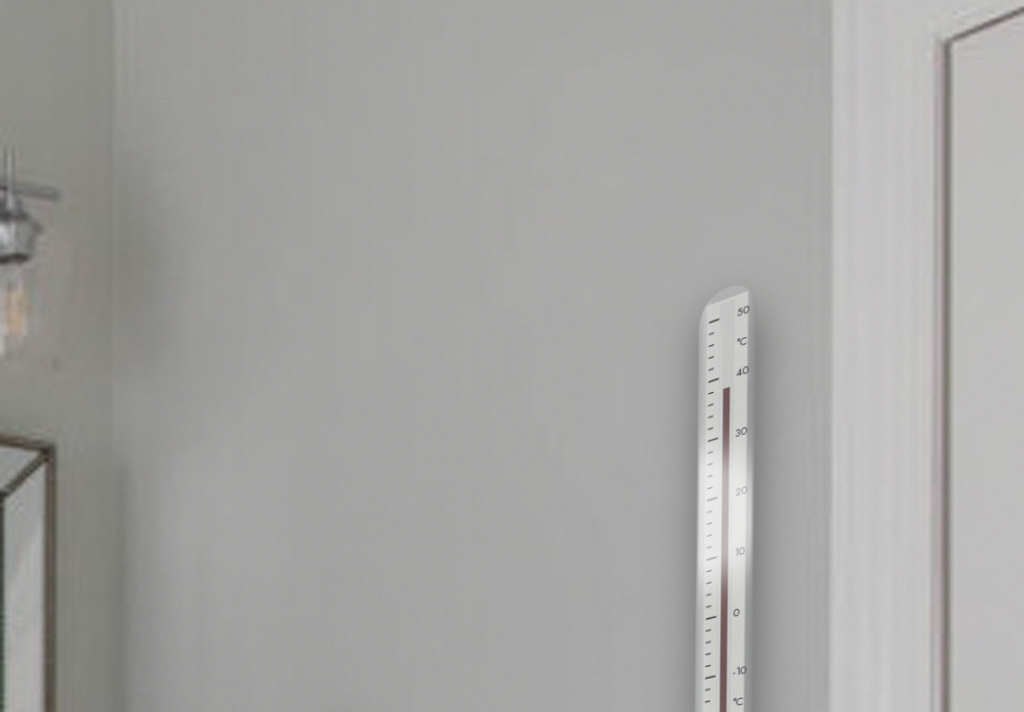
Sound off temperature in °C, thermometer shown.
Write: 38 °C
